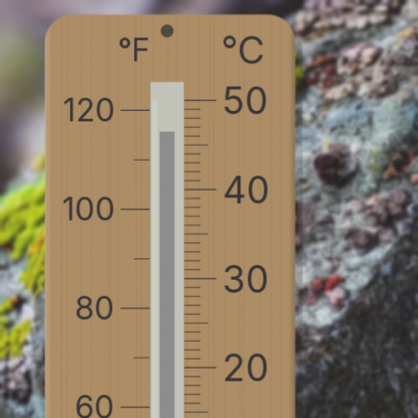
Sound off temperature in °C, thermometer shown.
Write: 46.5 °C
